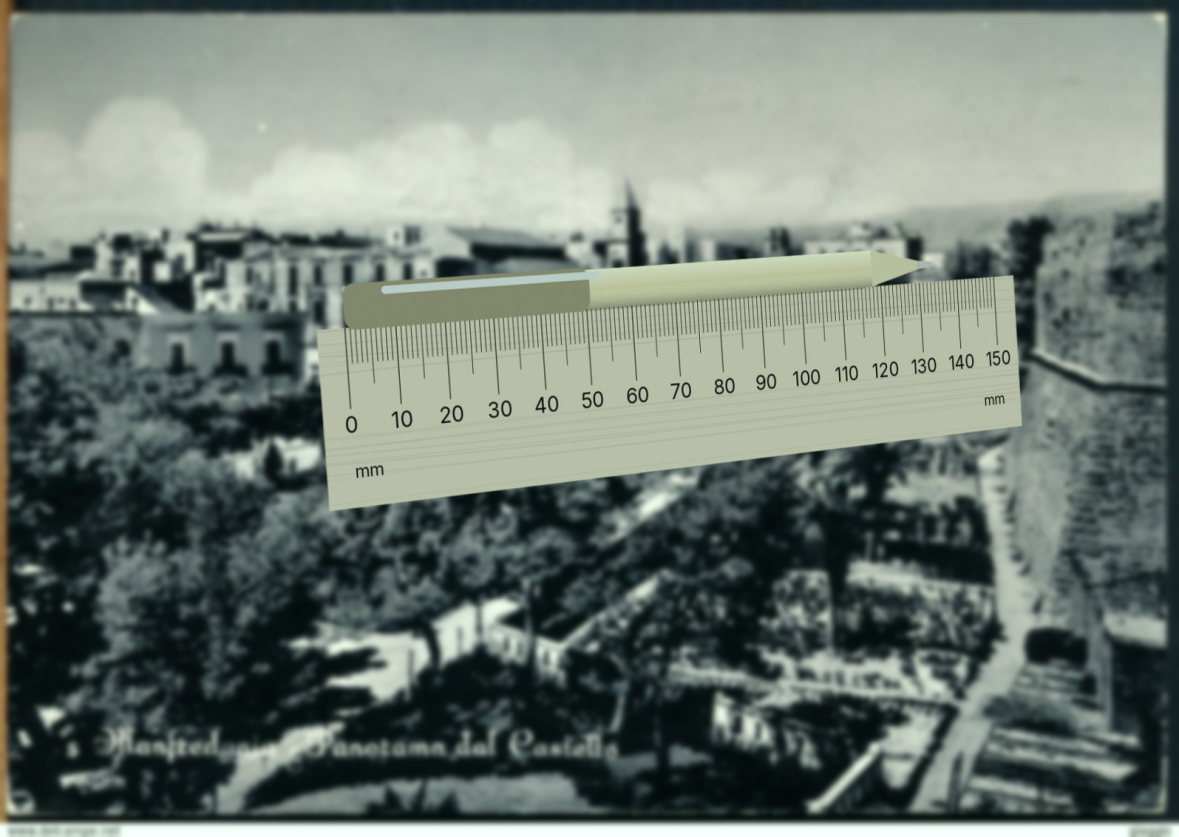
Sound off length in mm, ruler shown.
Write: 134 mm
